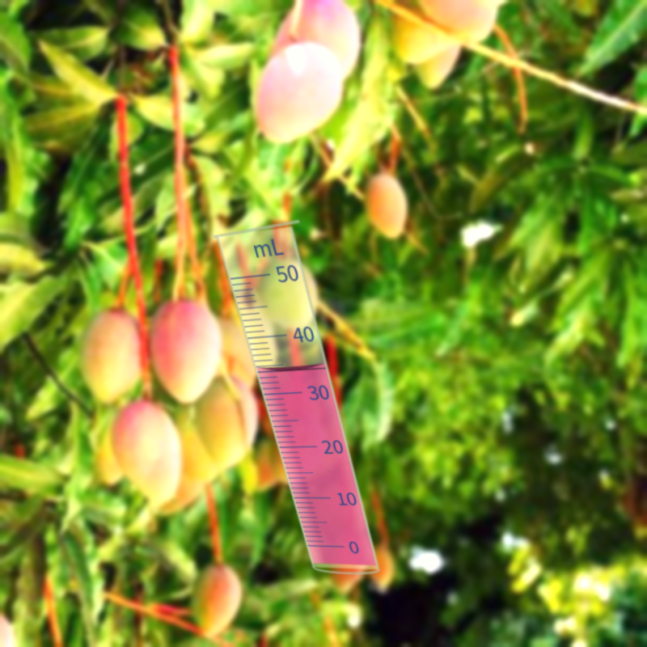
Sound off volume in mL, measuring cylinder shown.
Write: 34 mL
